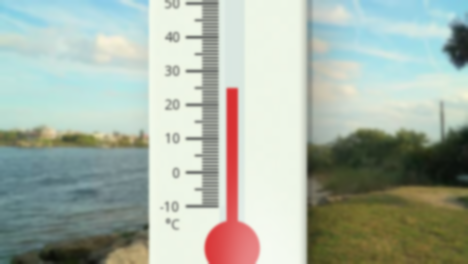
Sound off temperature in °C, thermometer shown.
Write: 25 °C
